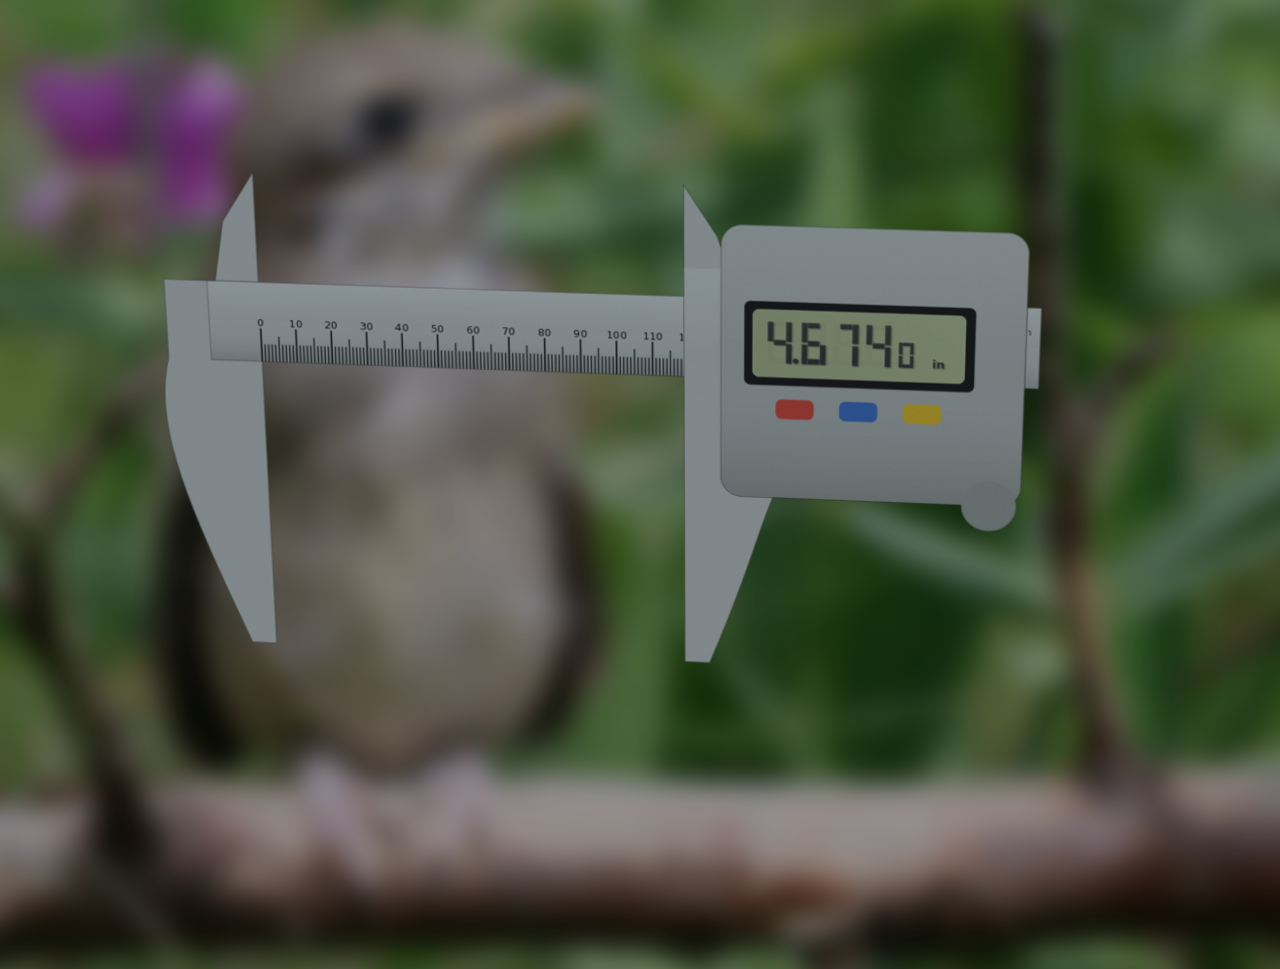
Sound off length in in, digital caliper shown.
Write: 4.6740 in
